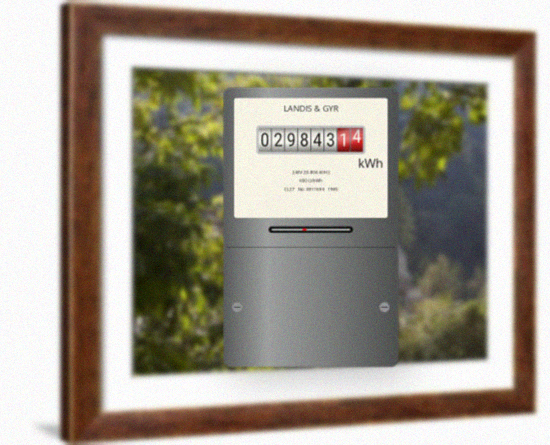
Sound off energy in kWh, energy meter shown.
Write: 29843.14 kWh
